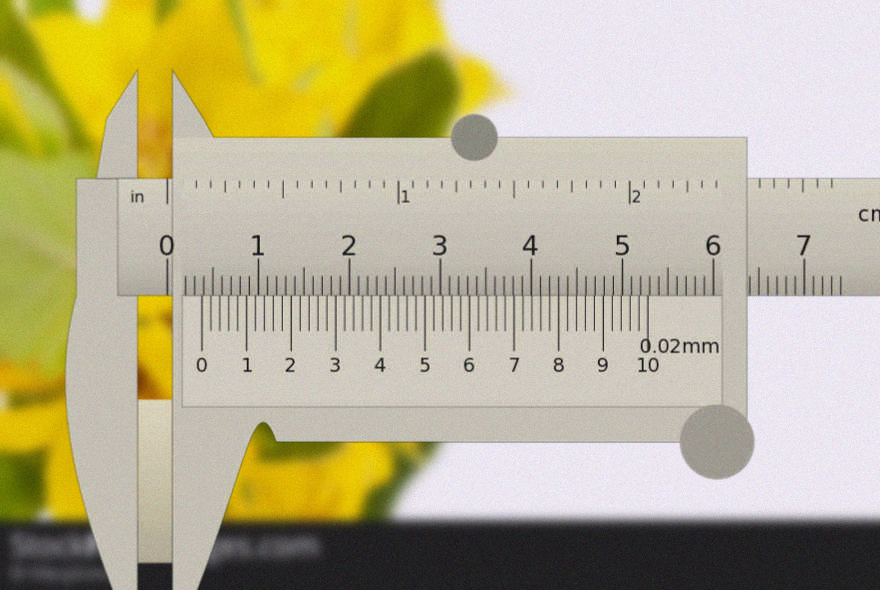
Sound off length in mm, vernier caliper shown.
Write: 3.8 mm
